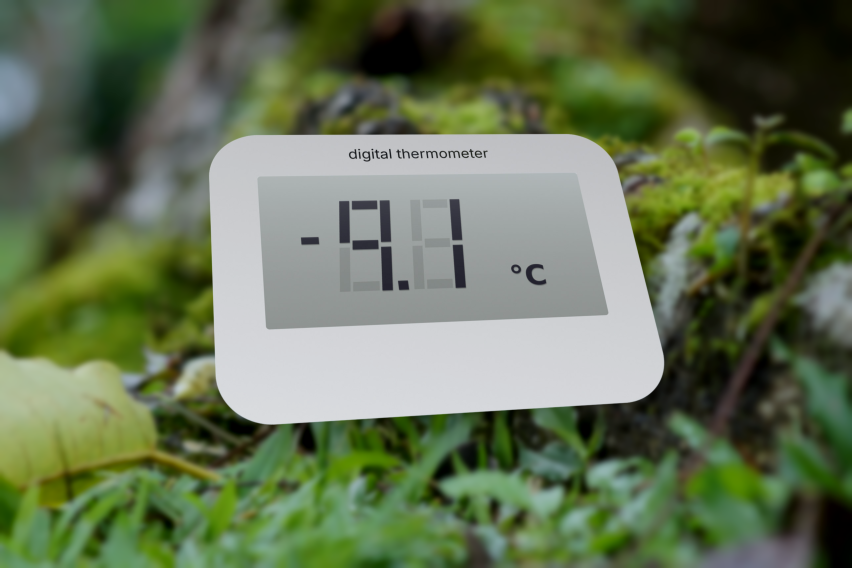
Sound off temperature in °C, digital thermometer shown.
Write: -9.1 °C
